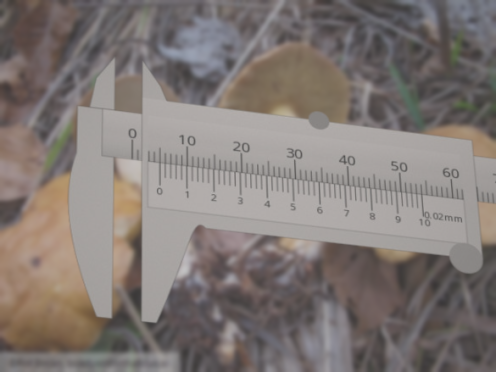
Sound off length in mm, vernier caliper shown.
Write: 5.0 mm
